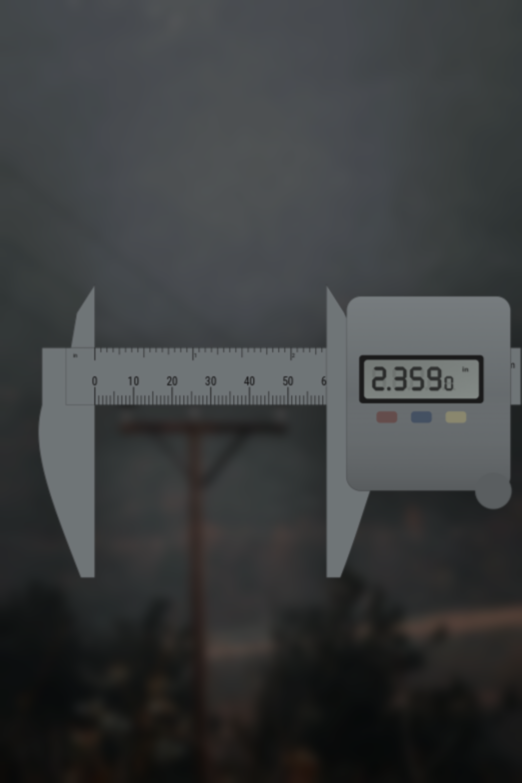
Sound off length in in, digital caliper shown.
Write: 2.3590 in
